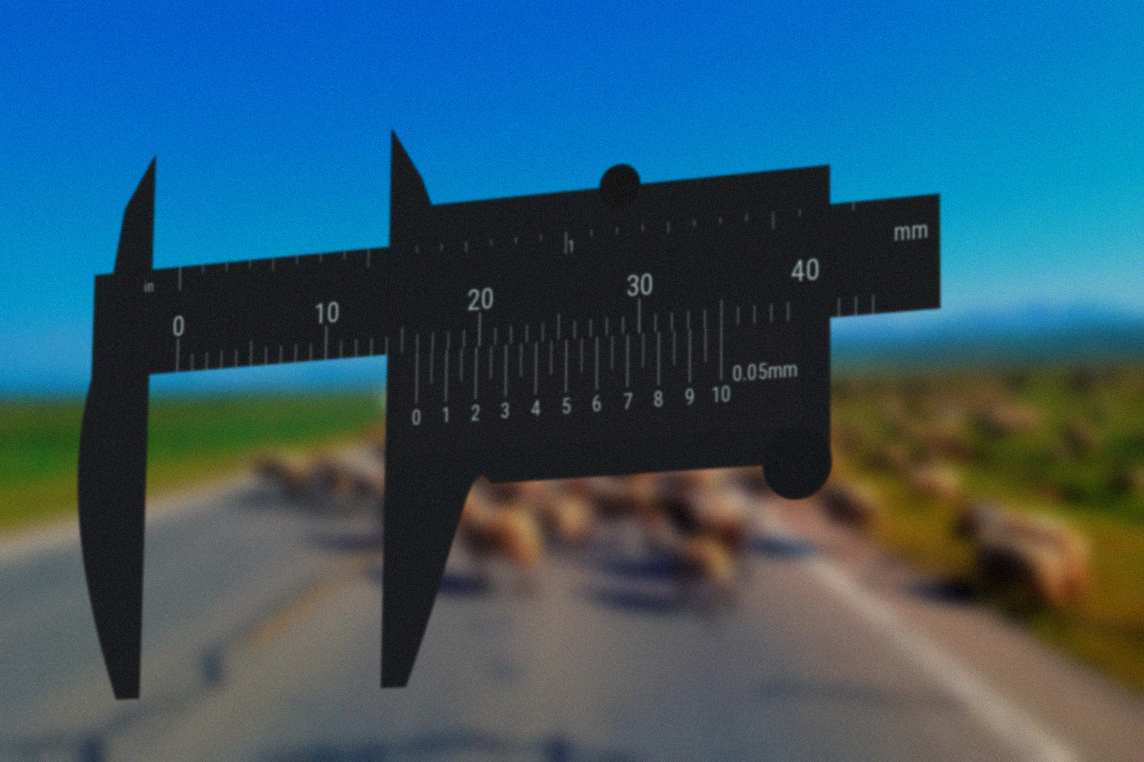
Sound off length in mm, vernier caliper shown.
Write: 16.0 mm
